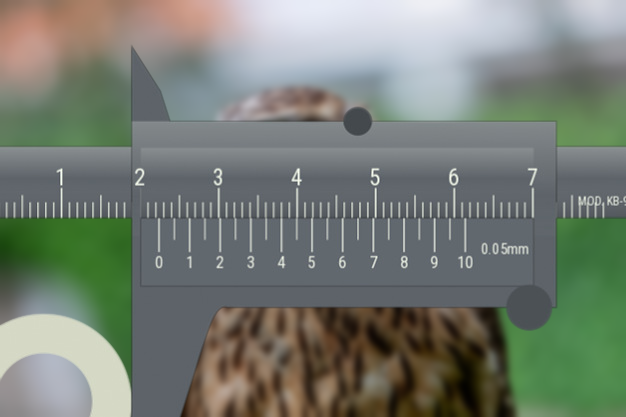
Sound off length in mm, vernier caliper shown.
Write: 22.4 mm
